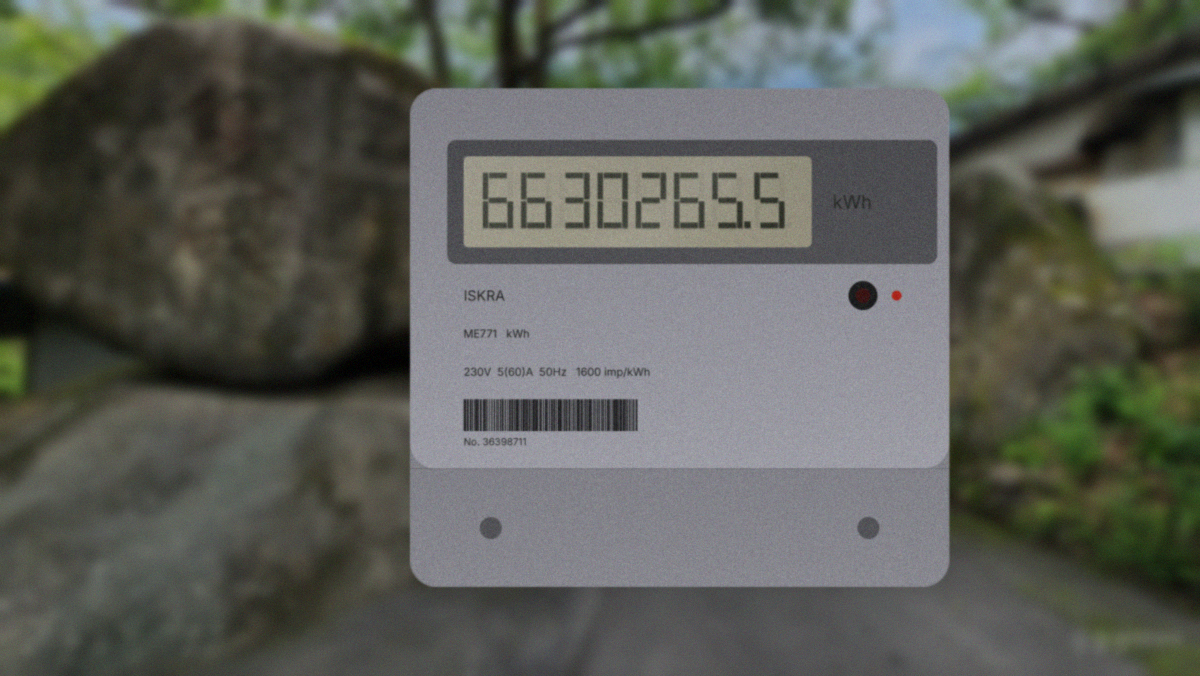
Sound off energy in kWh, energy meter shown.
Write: 6630265.5 kWh
